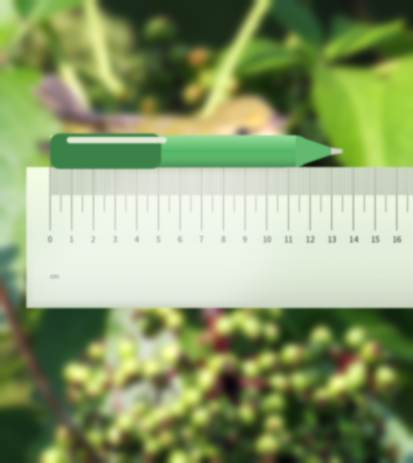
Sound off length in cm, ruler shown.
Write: 13.5 cm
